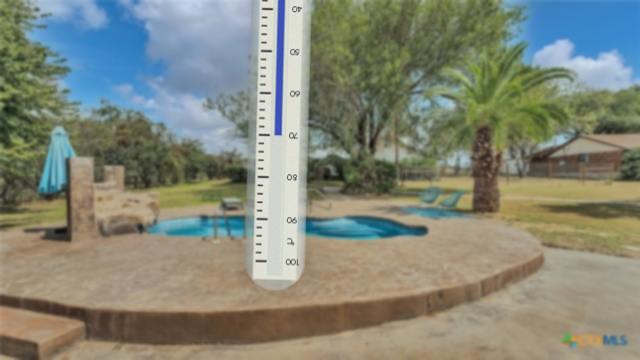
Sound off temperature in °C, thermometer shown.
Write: 70 °C
